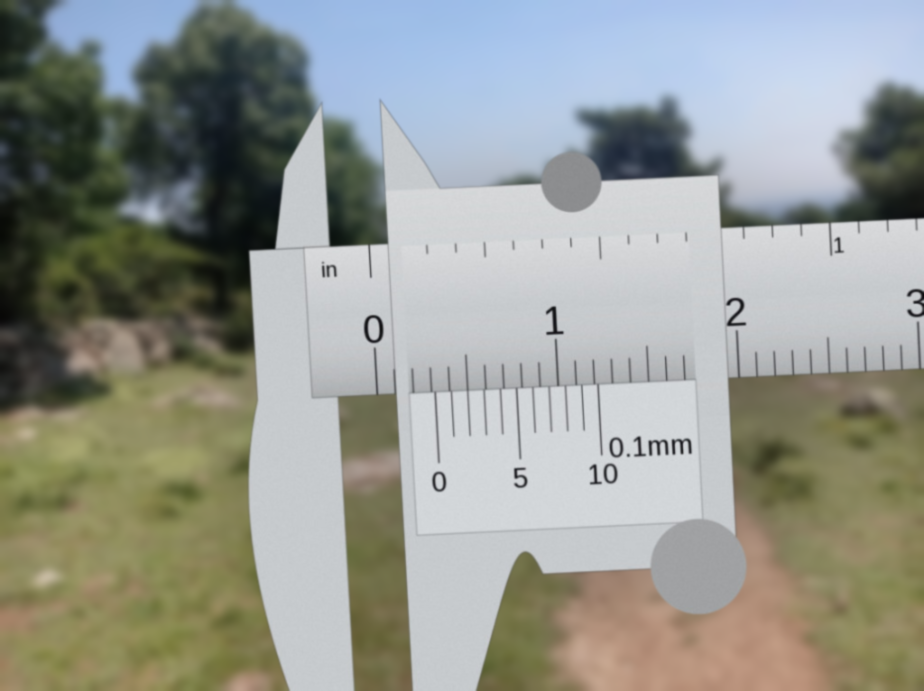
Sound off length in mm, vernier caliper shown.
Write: 3.2 mm
